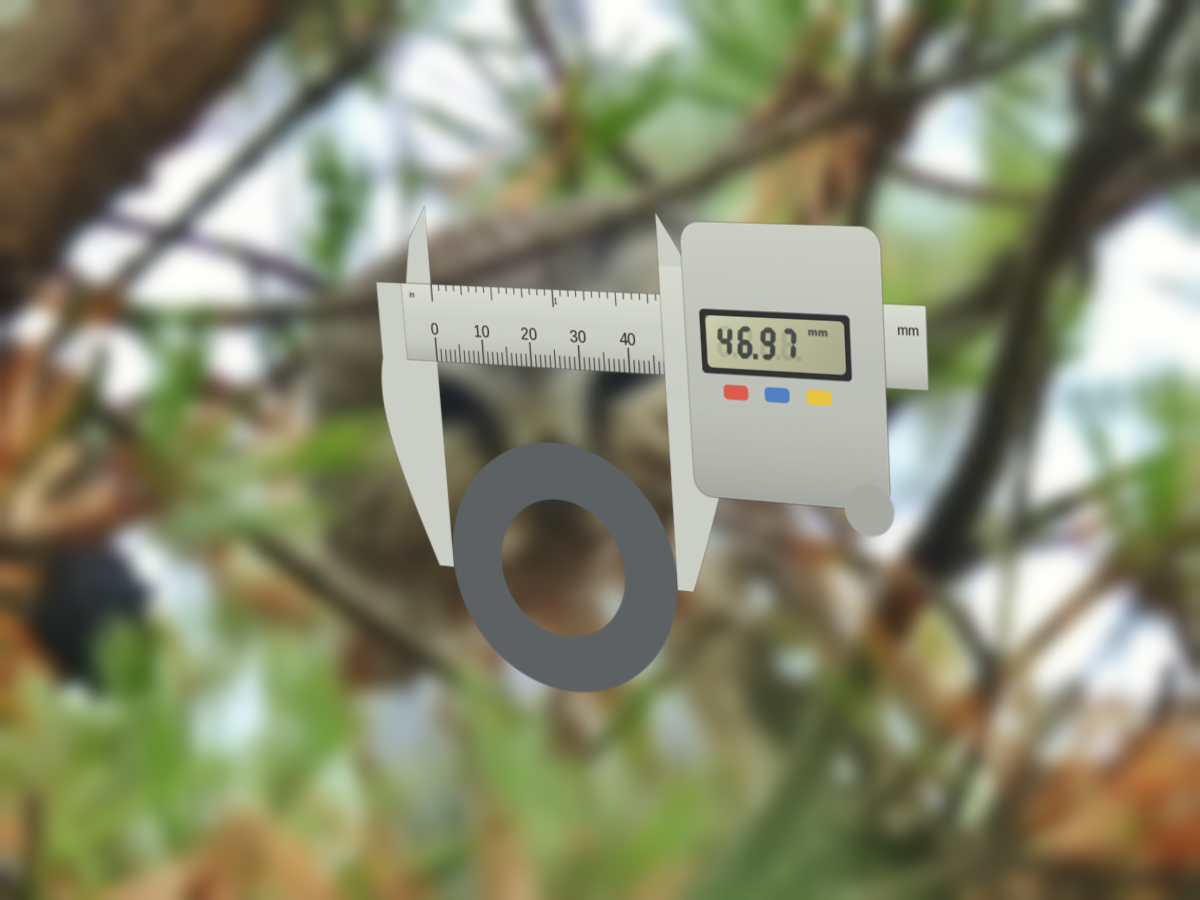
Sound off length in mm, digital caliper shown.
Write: 46.97 mm
